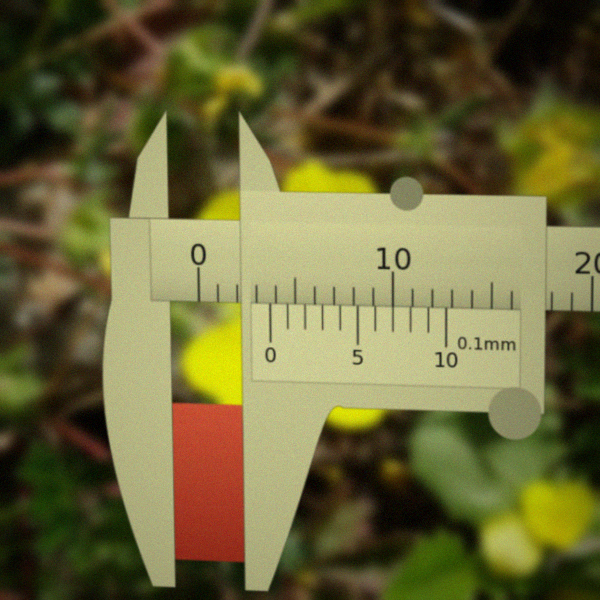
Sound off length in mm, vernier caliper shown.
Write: 3.7 mm
